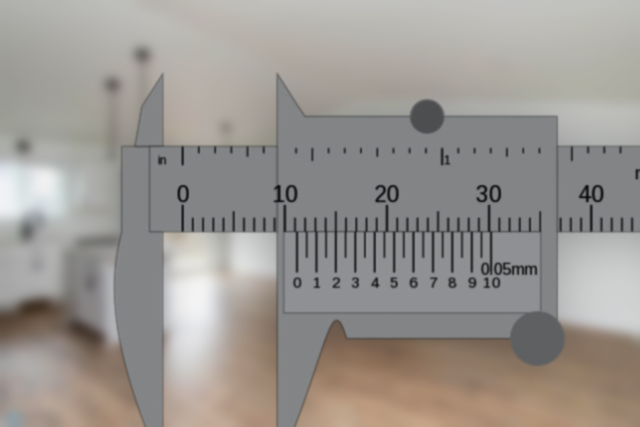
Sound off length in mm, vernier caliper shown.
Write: 11.2 mm
